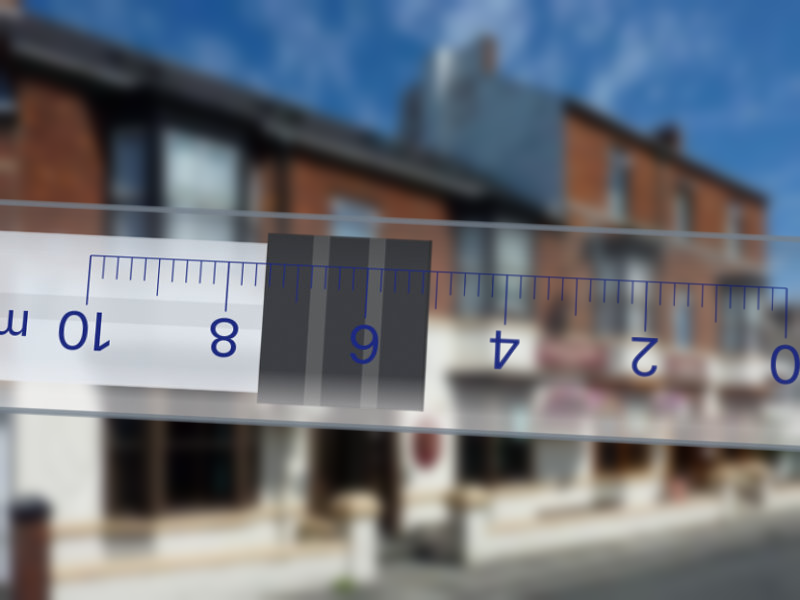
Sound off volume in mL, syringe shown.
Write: 5.1 mL
